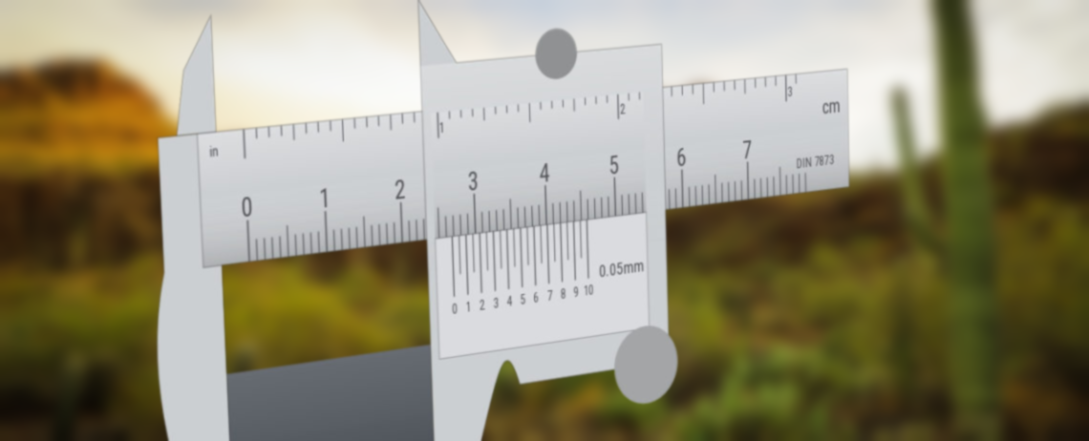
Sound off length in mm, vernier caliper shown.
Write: 26.8 mm
